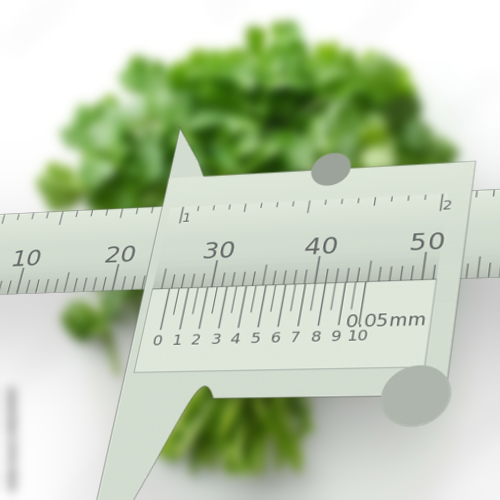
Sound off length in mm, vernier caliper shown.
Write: 25.8 mm
